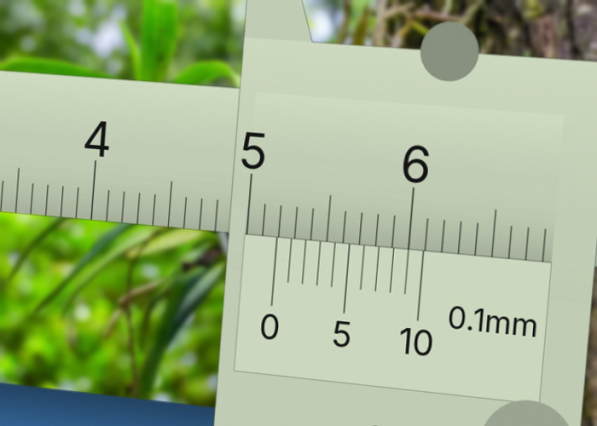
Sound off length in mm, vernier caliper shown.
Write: 51.9 mm
